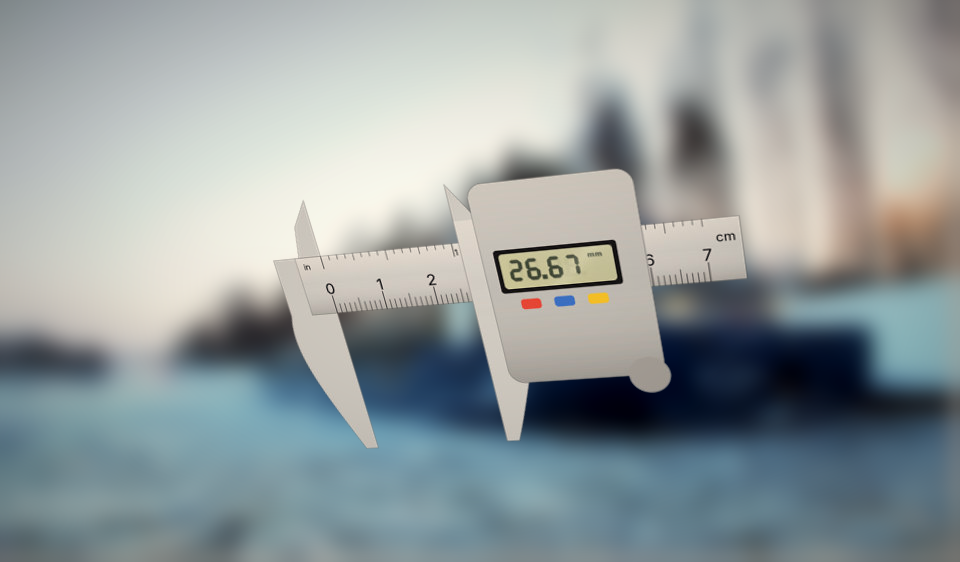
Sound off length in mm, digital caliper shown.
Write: 26.67 mm
